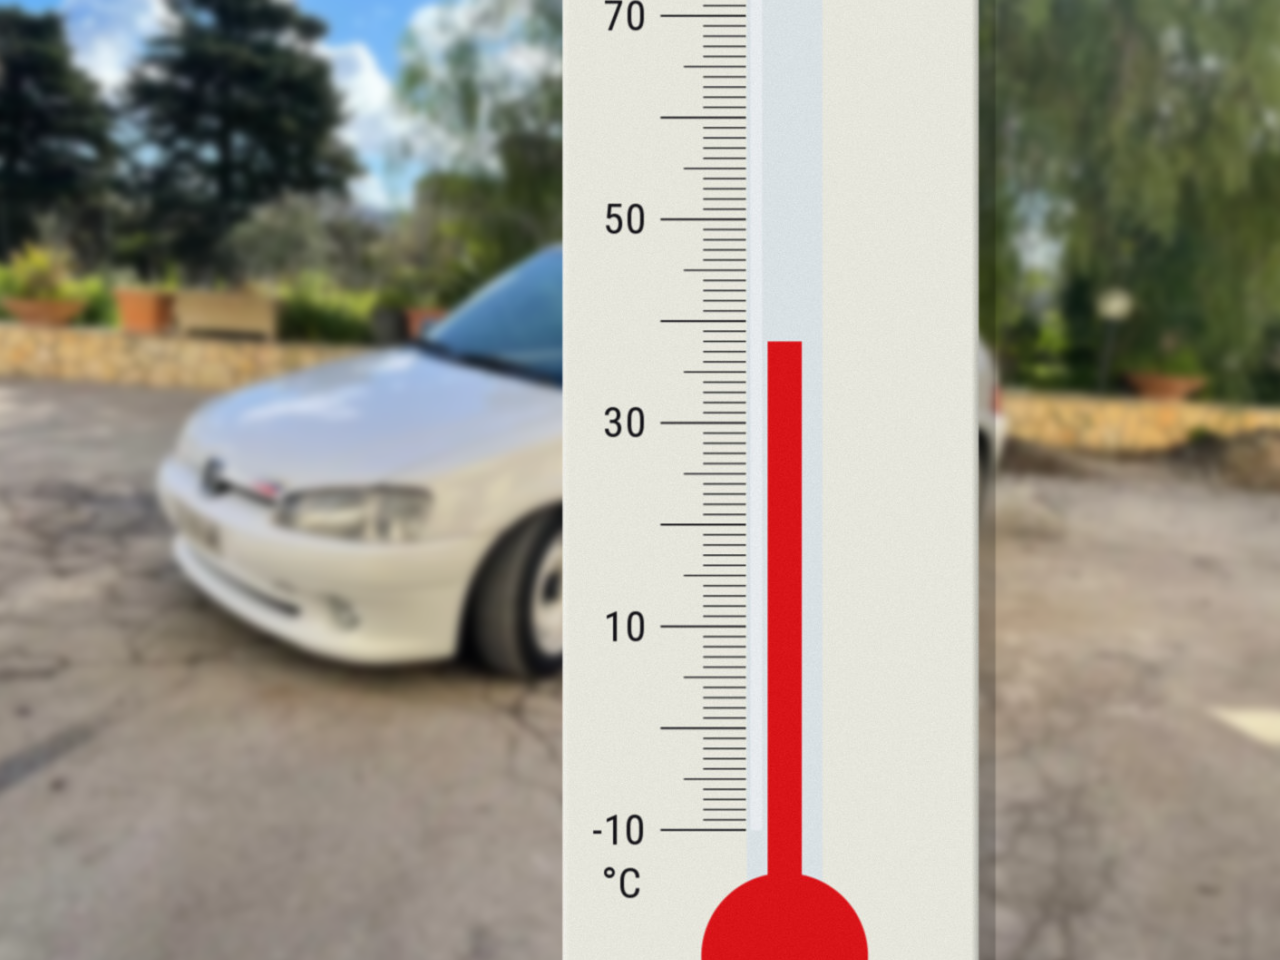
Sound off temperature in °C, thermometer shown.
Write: 38 °C
